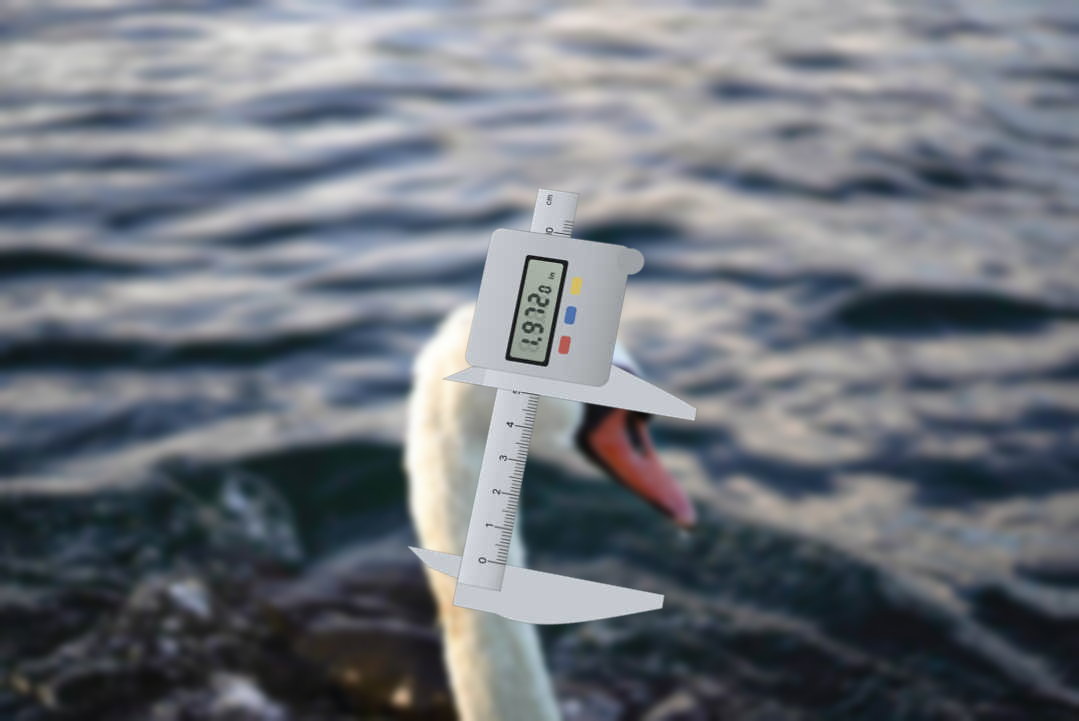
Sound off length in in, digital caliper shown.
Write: 1.9720 in
